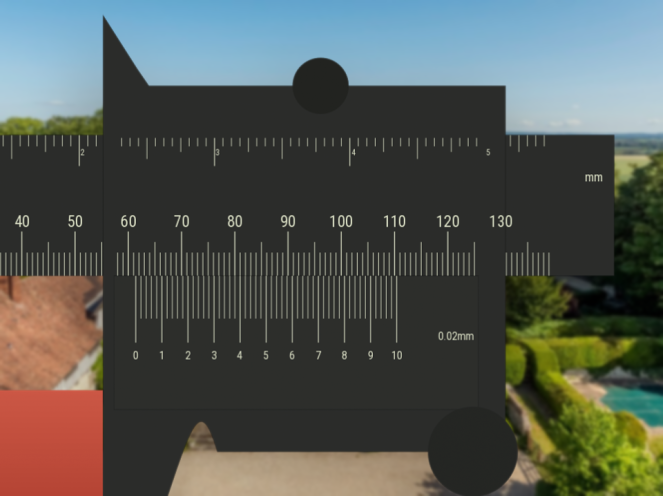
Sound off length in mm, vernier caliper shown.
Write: 61.4 mm
